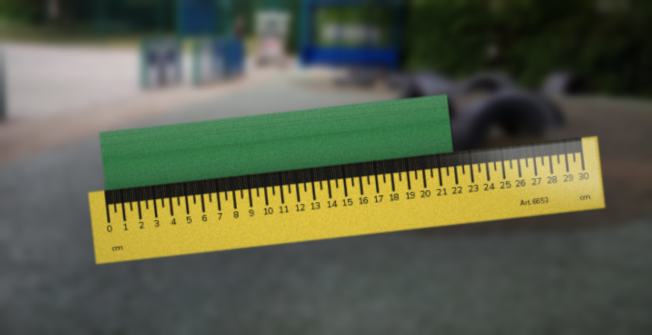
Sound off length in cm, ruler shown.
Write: 22 cm
